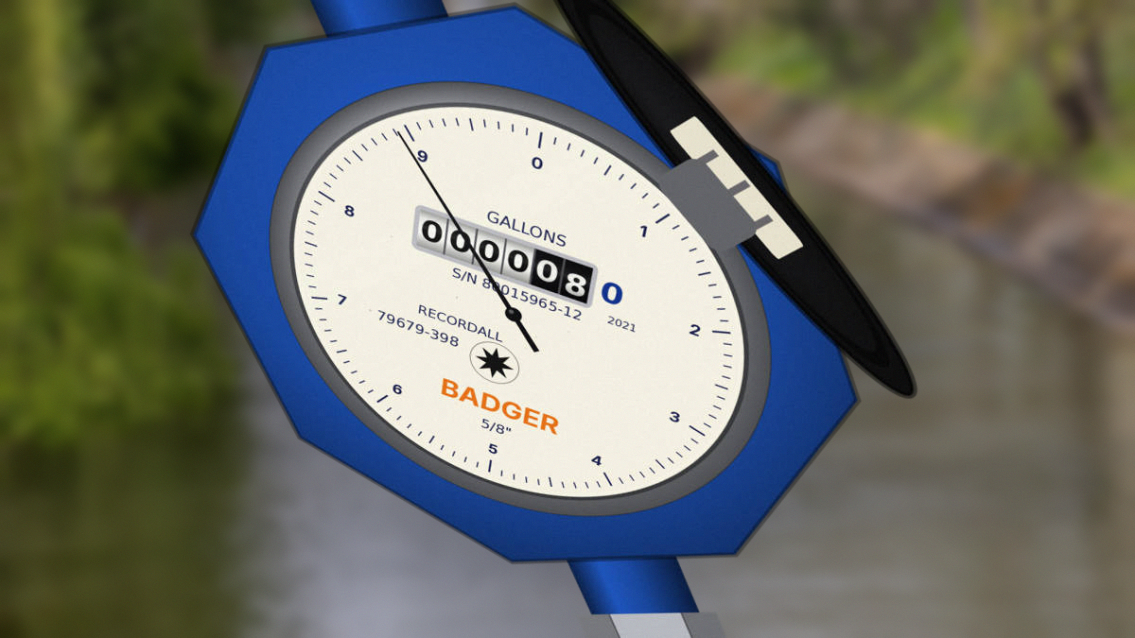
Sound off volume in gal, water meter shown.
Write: 78.9 gal
